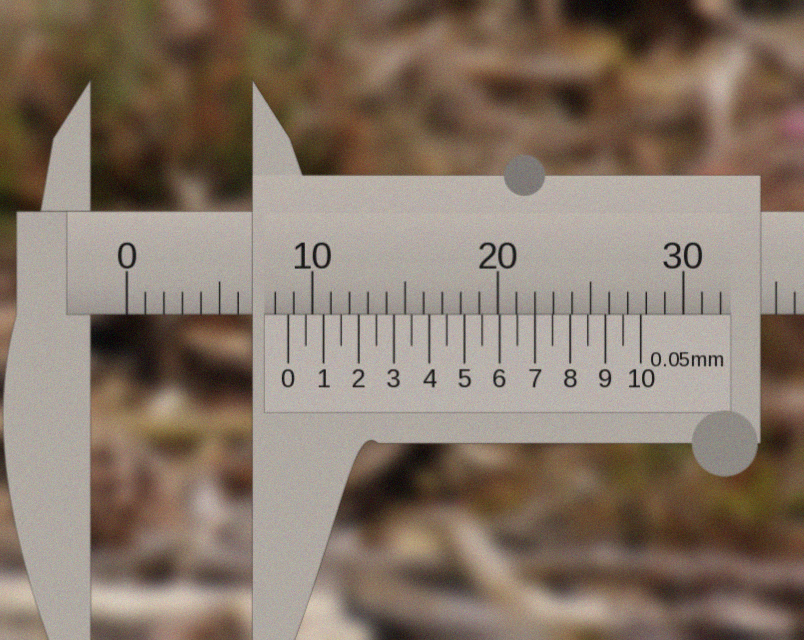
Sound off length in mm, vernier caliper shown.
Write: 8.7 mm
